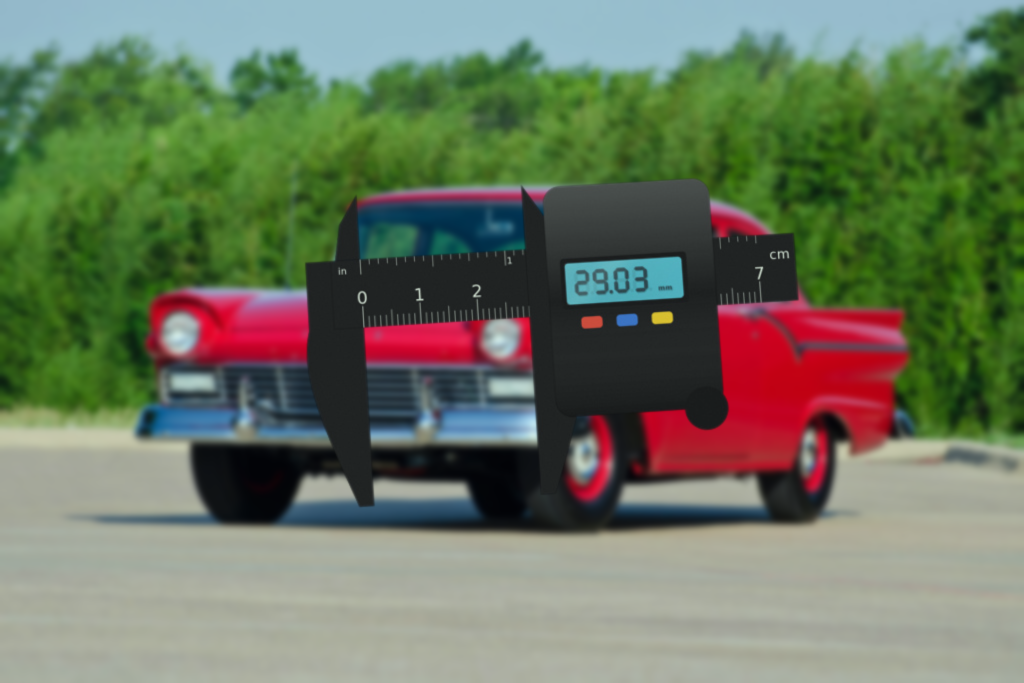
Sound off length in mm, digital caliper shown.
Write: 29.03 mm
